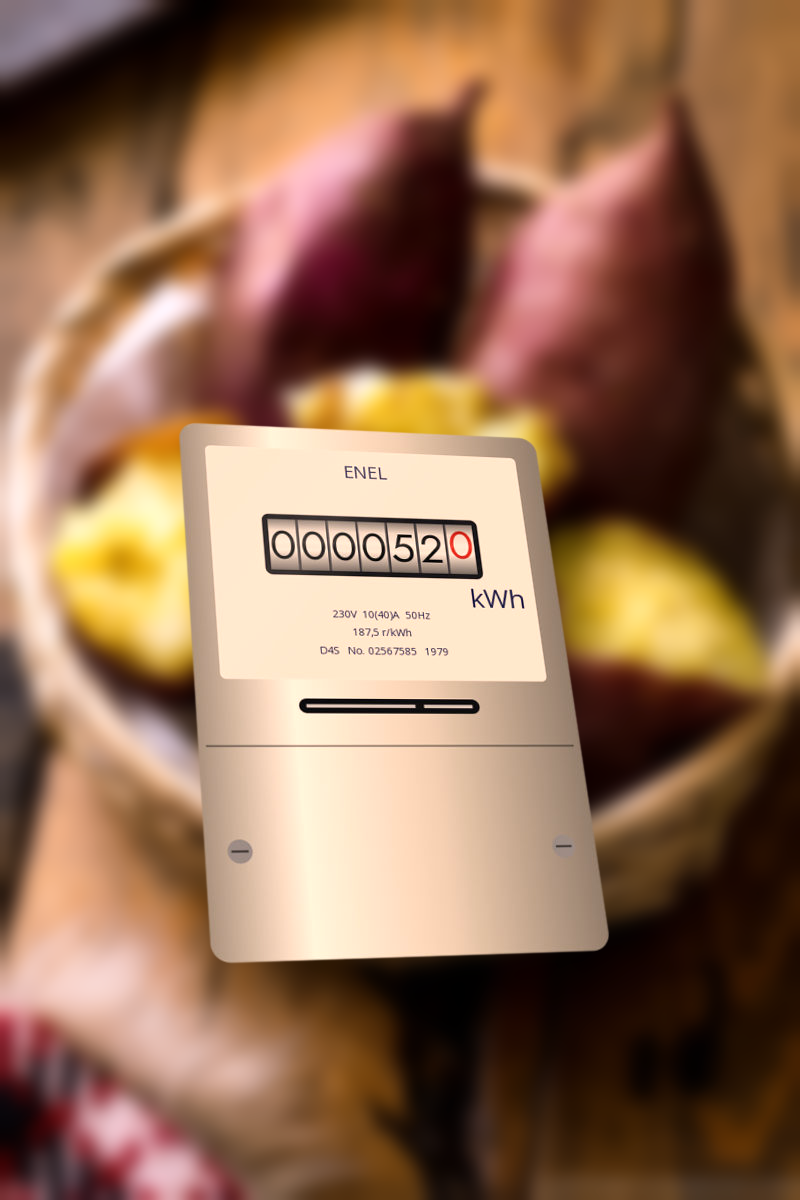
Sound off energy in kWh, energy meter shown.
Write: 52.0 kWh
